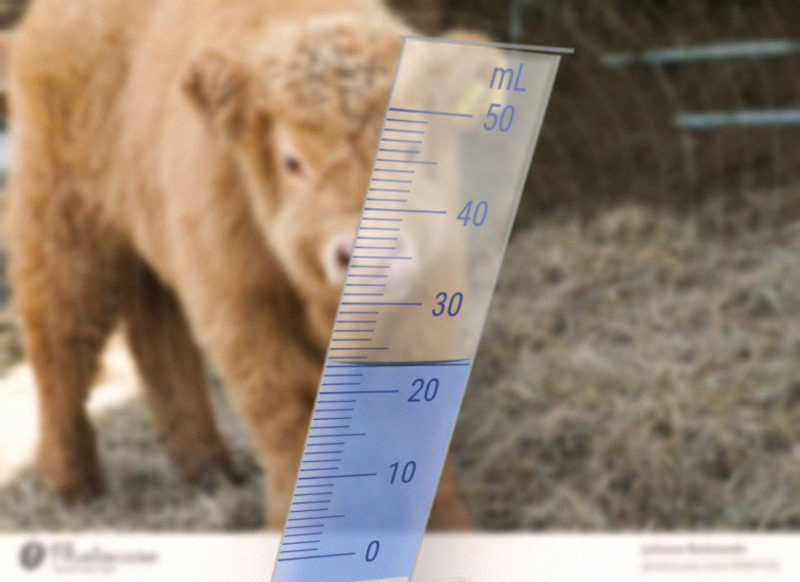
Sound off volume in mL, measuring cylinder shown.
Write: 23 mL
